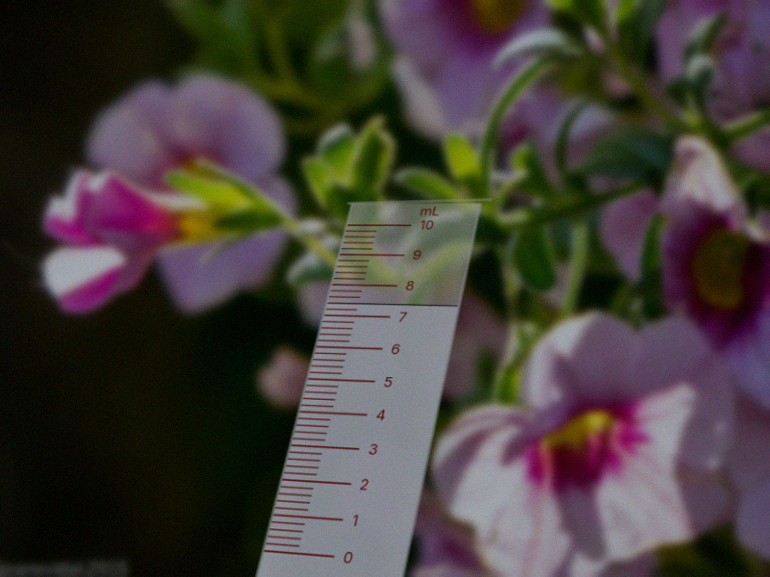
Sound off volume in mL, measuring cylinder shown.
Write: 7.4 mL
